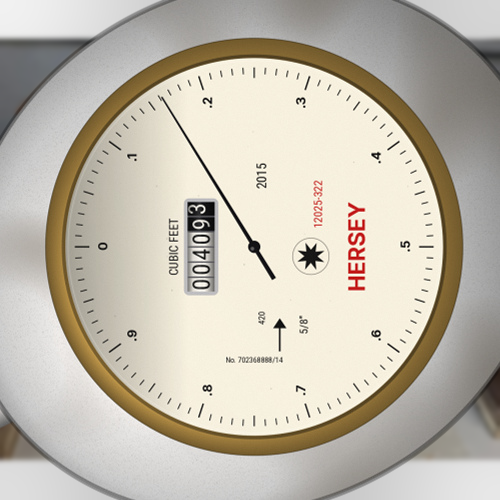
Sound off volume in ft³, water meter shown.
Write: 4093.16 ft³
